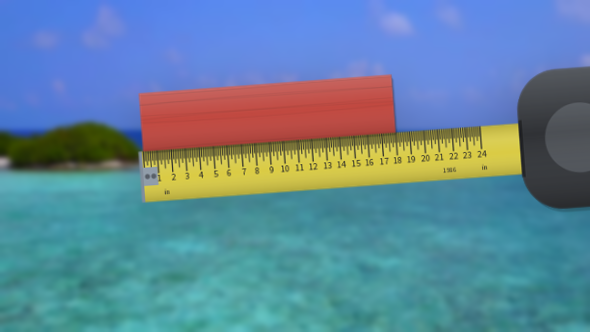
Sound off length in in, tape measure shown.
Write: 18 in
